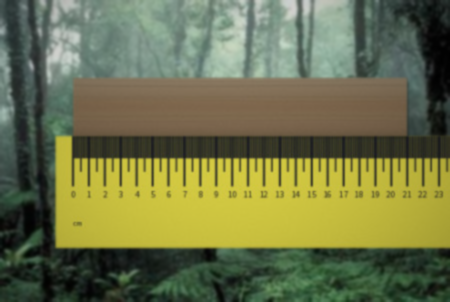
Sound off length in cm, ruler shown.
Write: 21 cm
